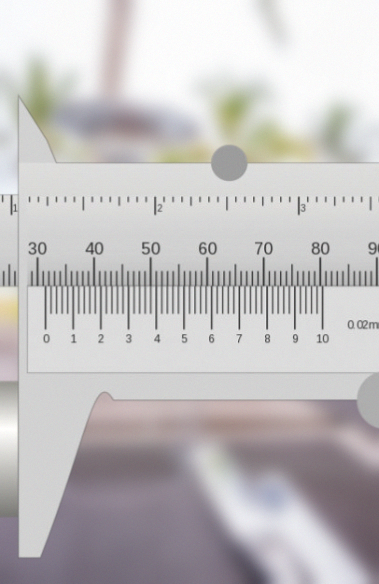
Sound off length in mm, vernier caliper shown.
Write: 31.4 mm
